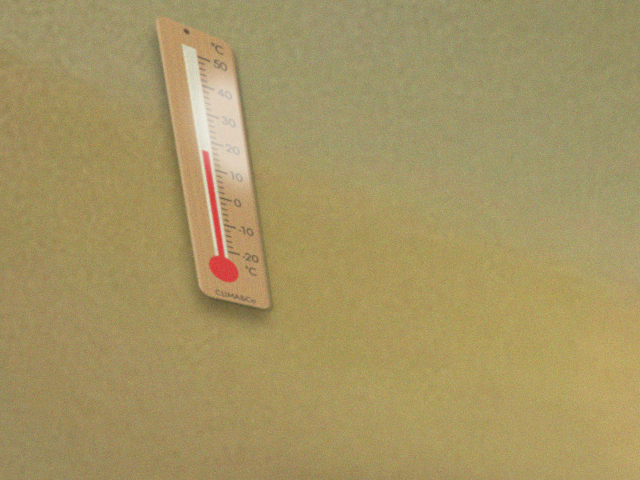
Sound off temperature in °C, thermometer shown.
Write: 16 °C
